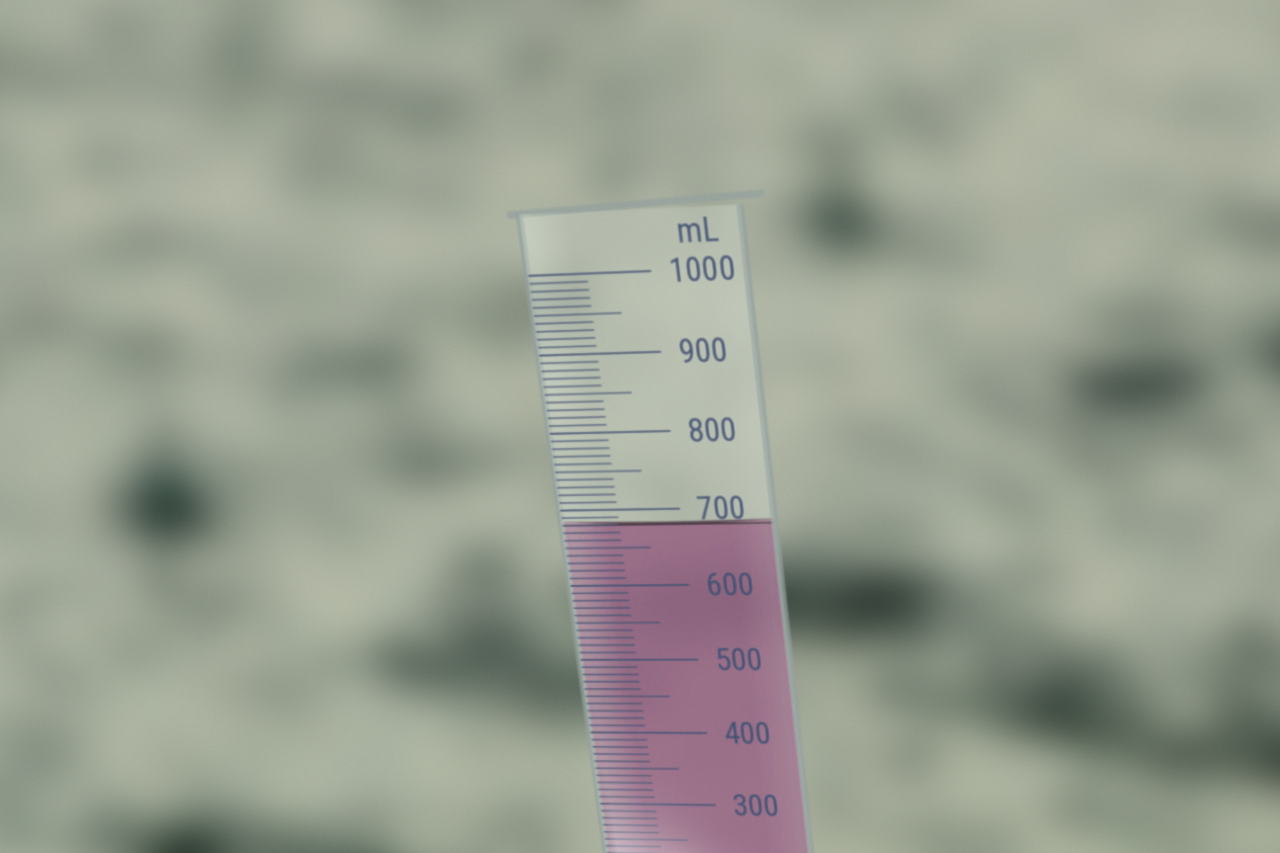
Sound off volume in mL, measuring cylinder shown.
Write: 680 mL
